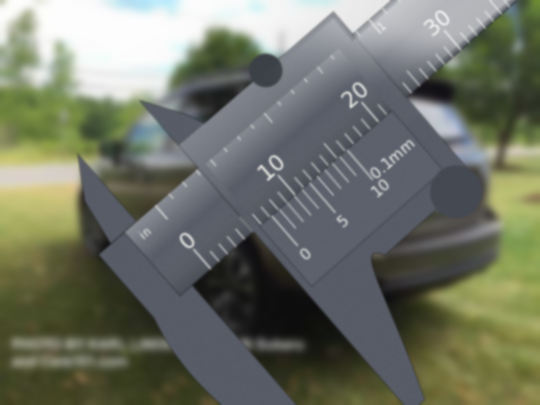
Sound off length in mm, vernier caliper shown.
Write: 7.2 mm
